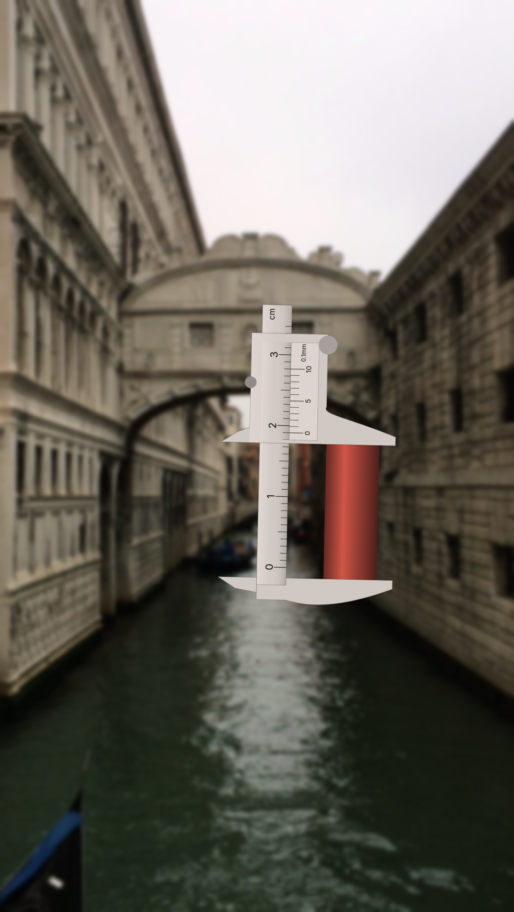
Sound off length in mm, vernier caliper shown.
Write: 19.0 mm
